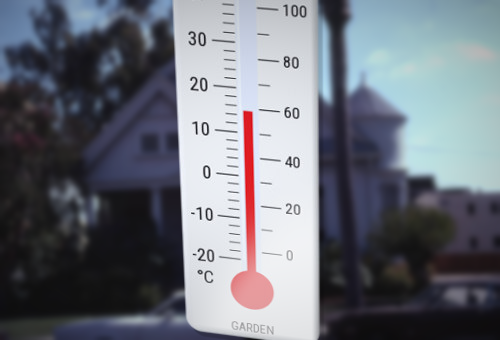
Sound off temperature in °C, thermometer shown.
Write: 15 °C
